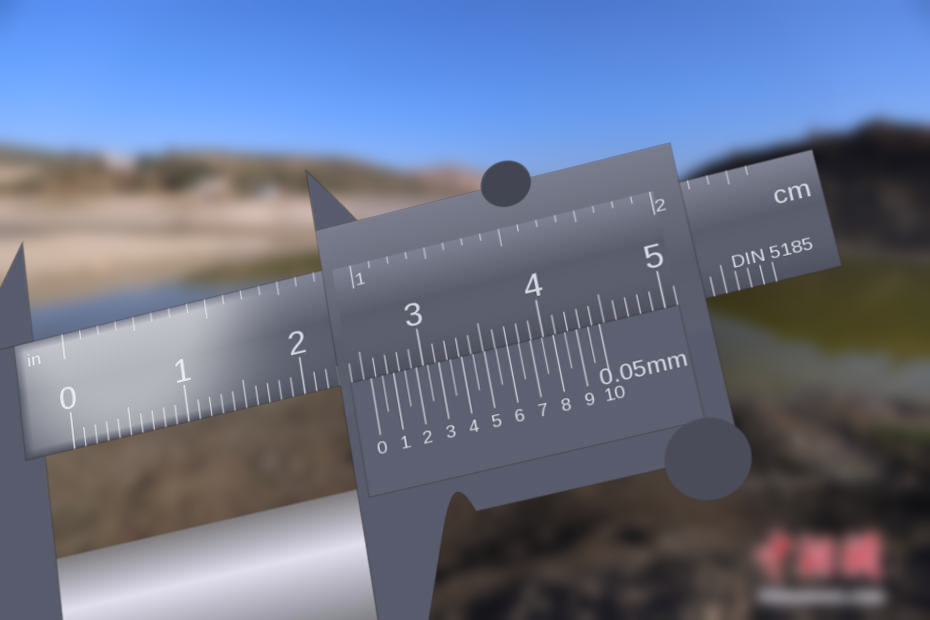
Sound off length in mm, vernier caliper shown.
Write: 25.6 mm
